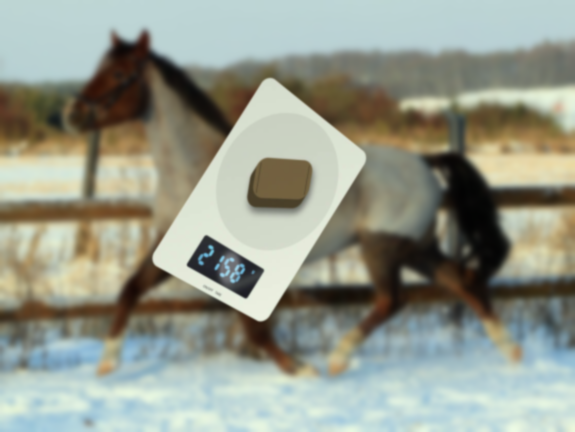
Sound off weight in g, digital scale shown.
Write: 2158 g
